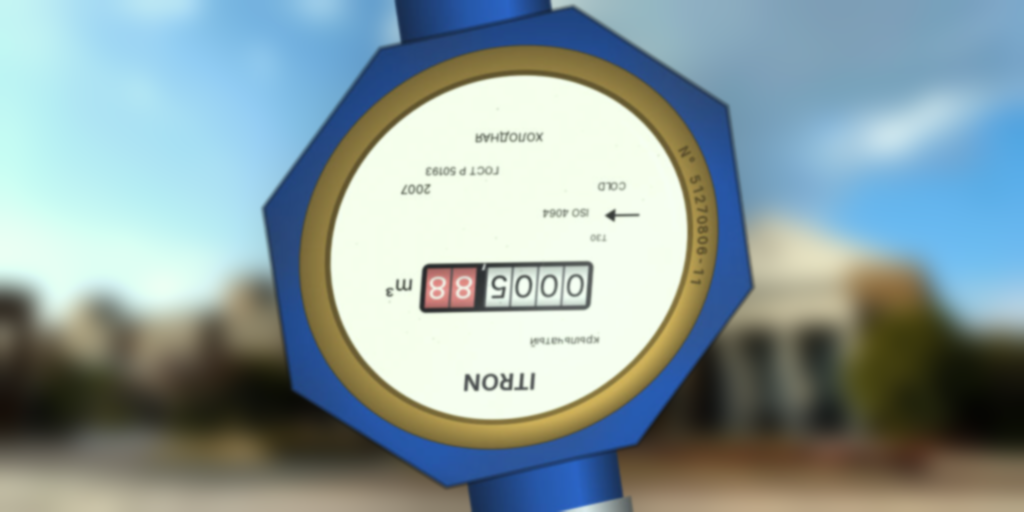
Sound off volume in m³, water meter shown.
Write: 5.88 m³
